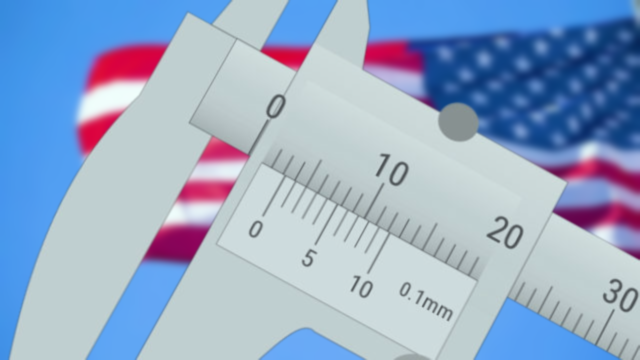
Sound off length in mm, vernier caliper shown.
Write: 3.2 mm
